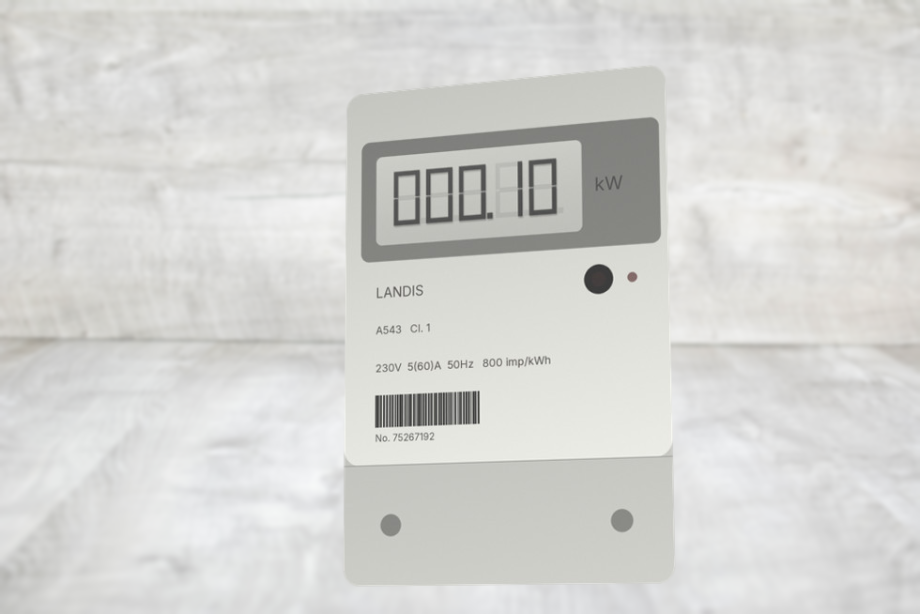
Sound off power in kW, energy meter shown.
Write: 0.10 kW
